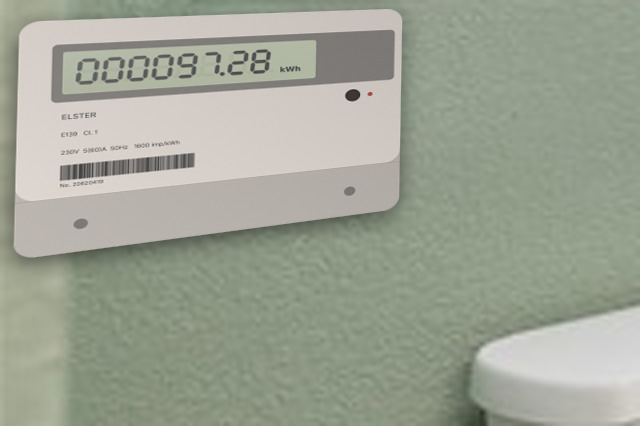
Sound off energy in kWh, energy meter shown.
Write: 97.28 kWh
